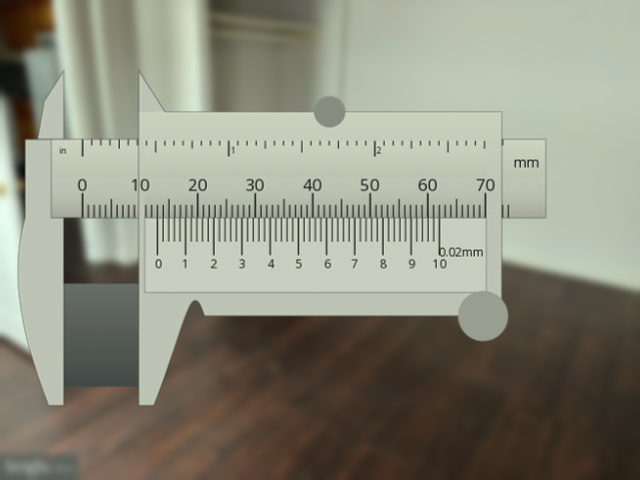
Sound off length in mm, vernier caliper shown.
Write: 13.0 mm
